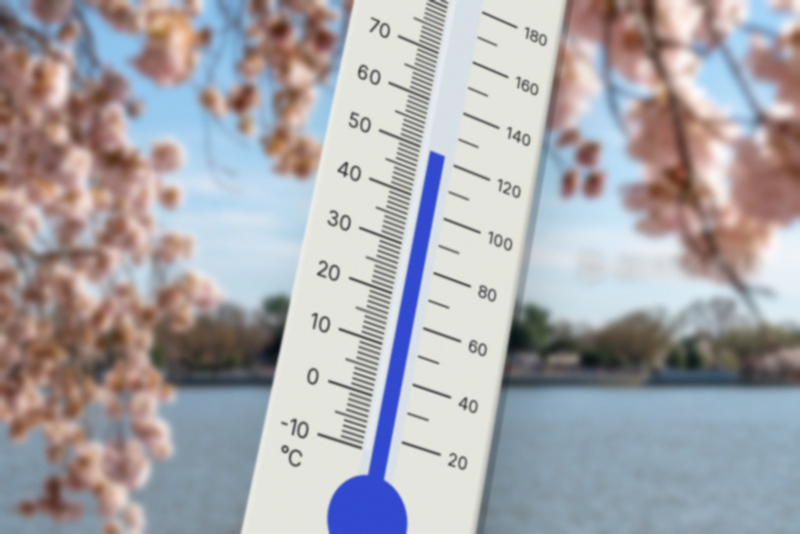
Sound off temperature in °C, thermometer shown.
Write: 50 °C
